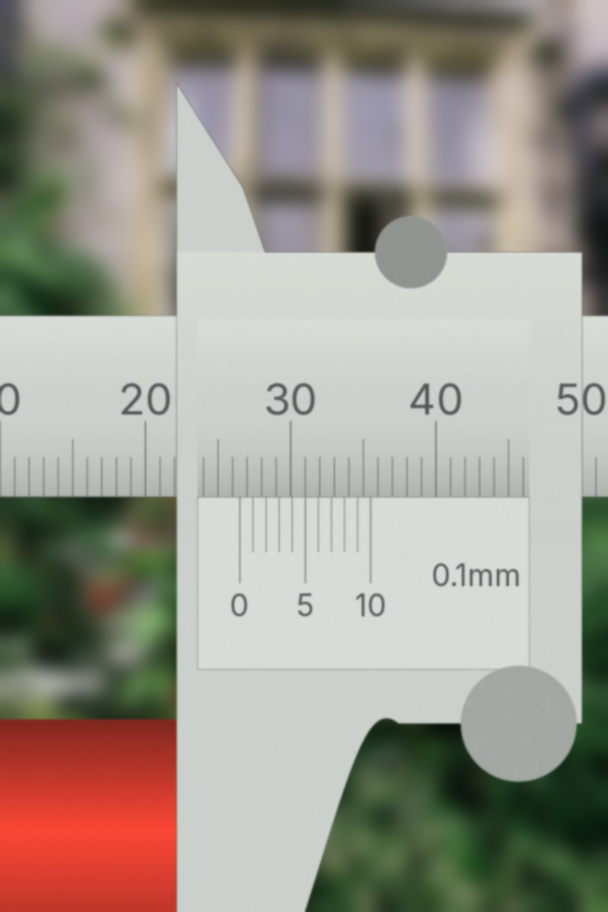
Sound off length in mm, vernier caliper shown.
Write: 26.5 mm
